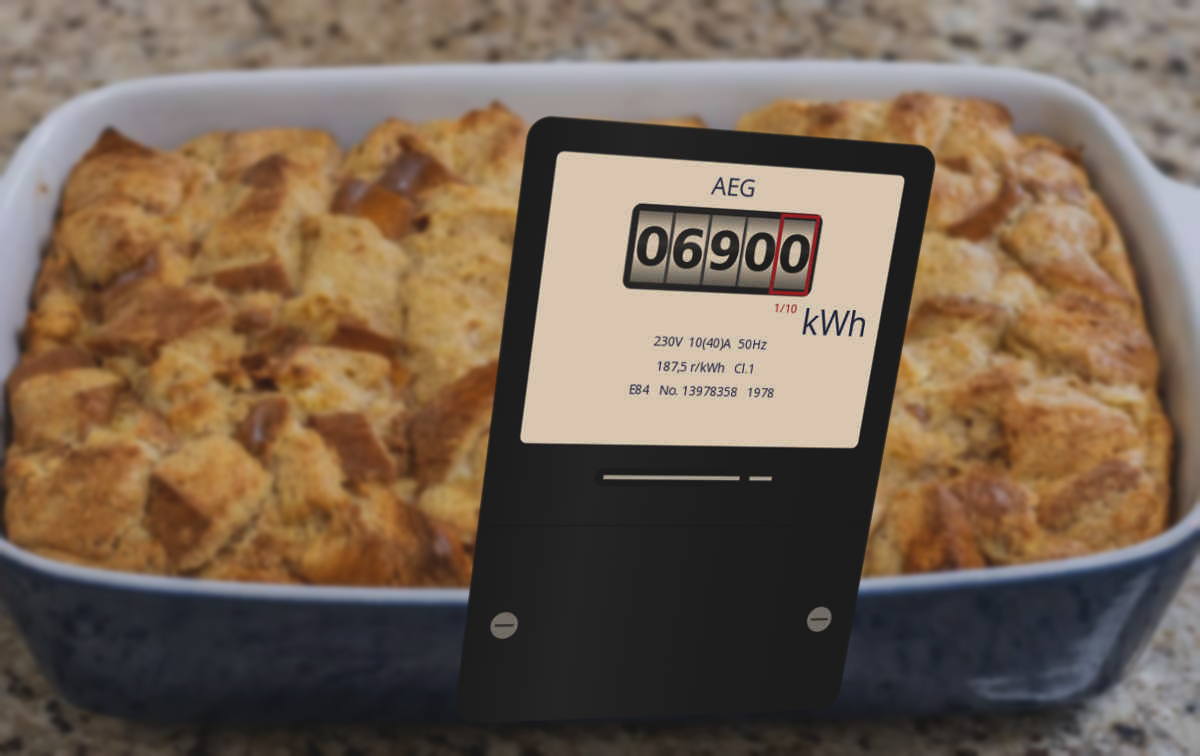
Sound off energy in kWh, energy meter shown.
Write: 690.0 kWh
